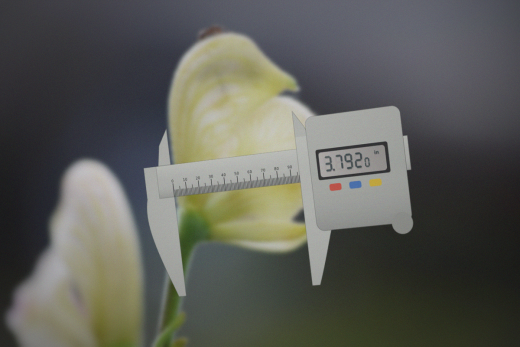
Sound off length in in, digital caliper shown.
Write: 3.7920 in
